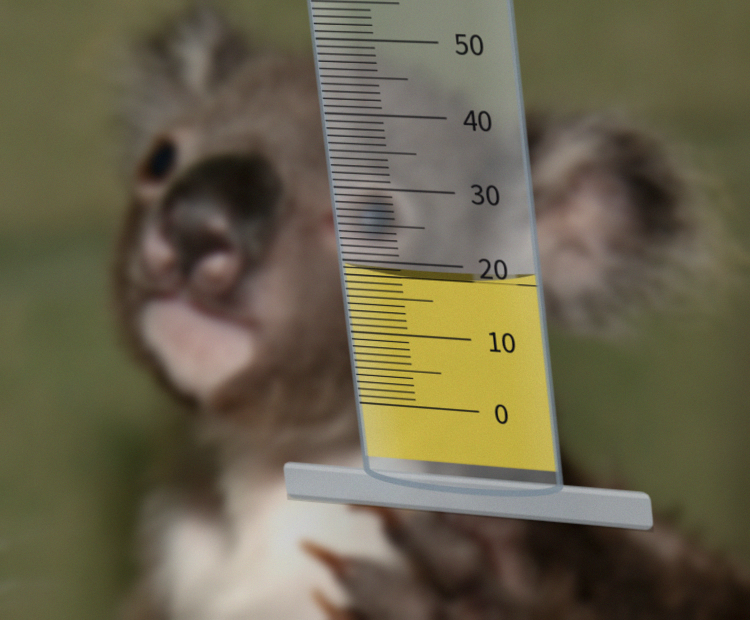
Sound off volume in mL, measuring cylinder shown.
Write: 18 mL
